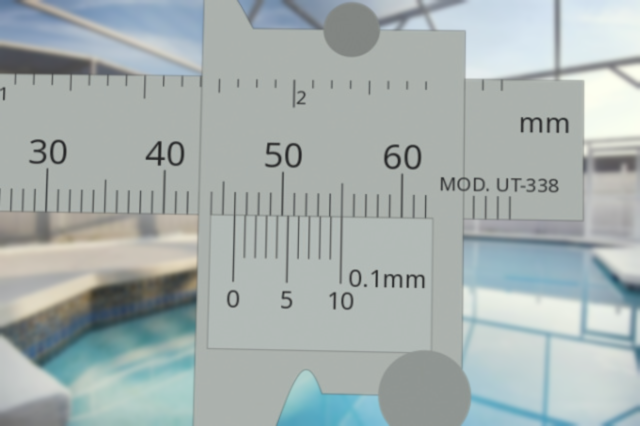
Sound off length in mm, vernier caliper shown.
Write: 46.0 mm
